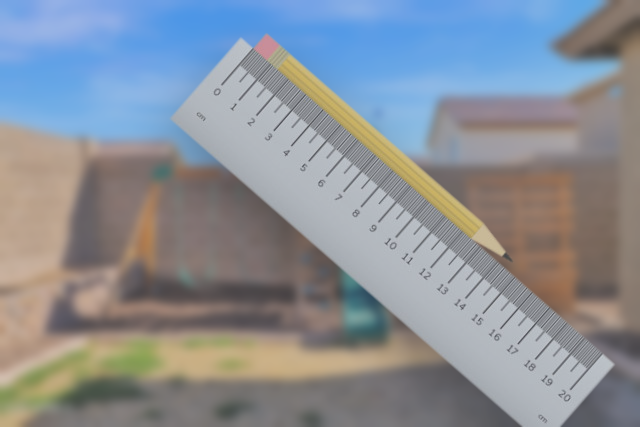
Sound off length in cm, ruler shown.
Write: 14.5 cm
